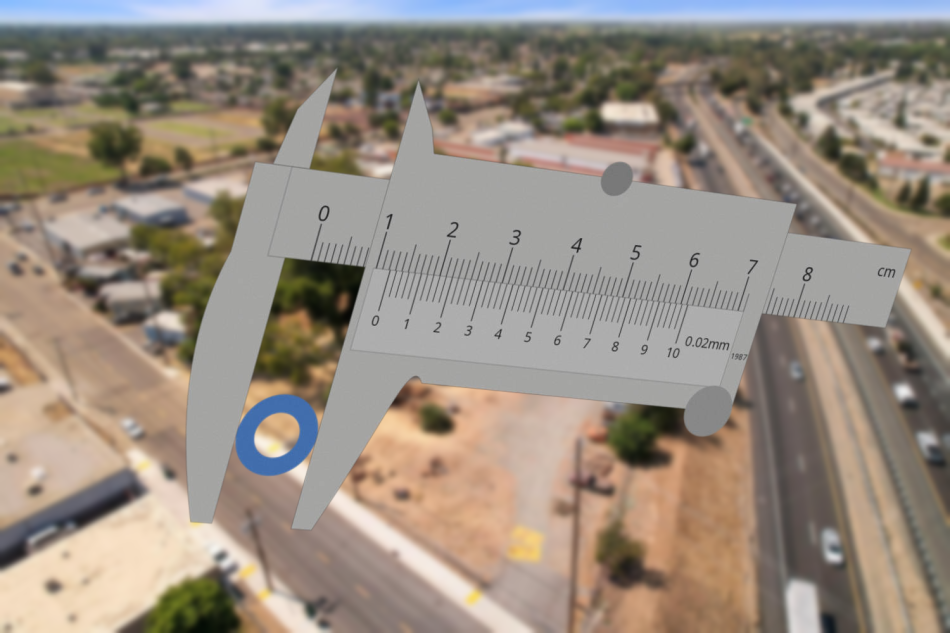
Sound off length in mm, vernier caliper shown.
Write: 12.2 mm
